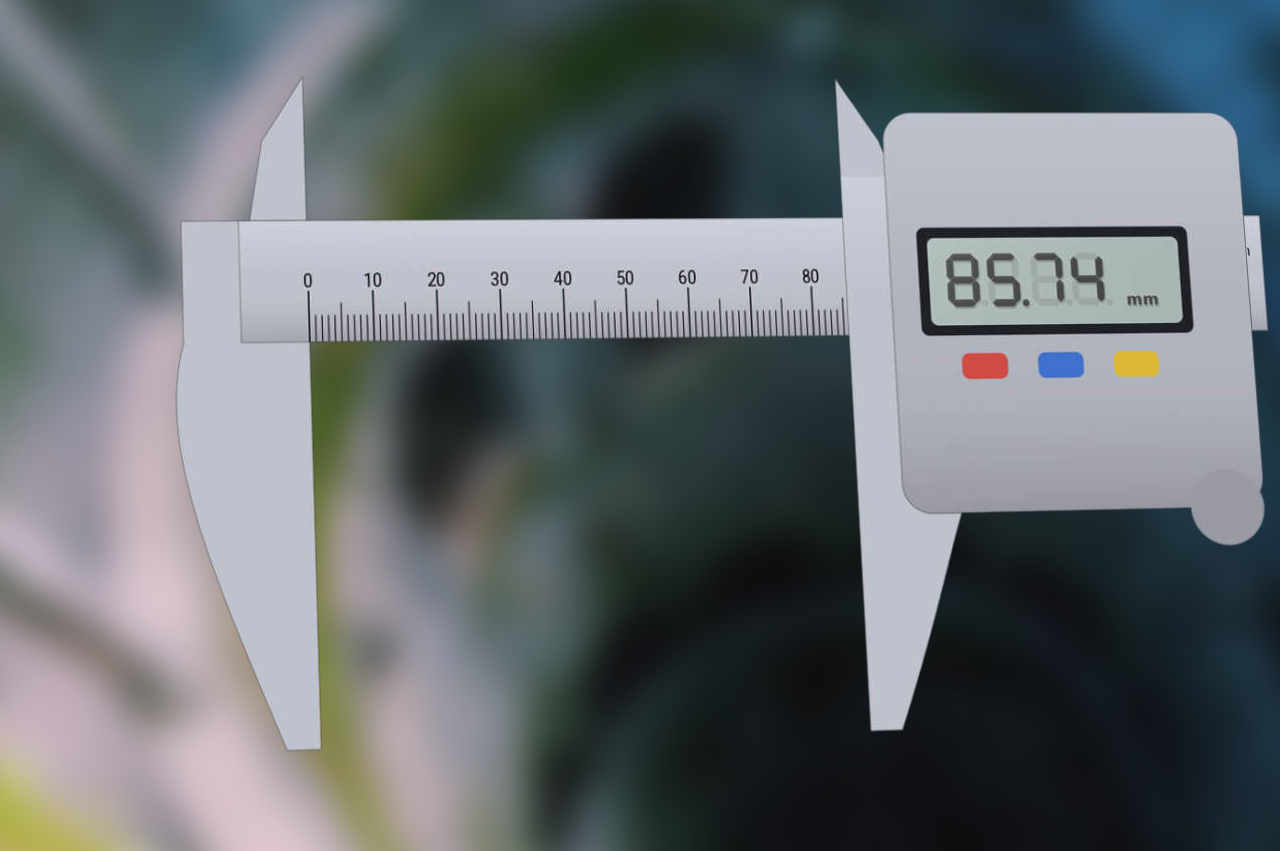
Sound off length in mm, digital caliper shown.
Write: 85.74 mm
